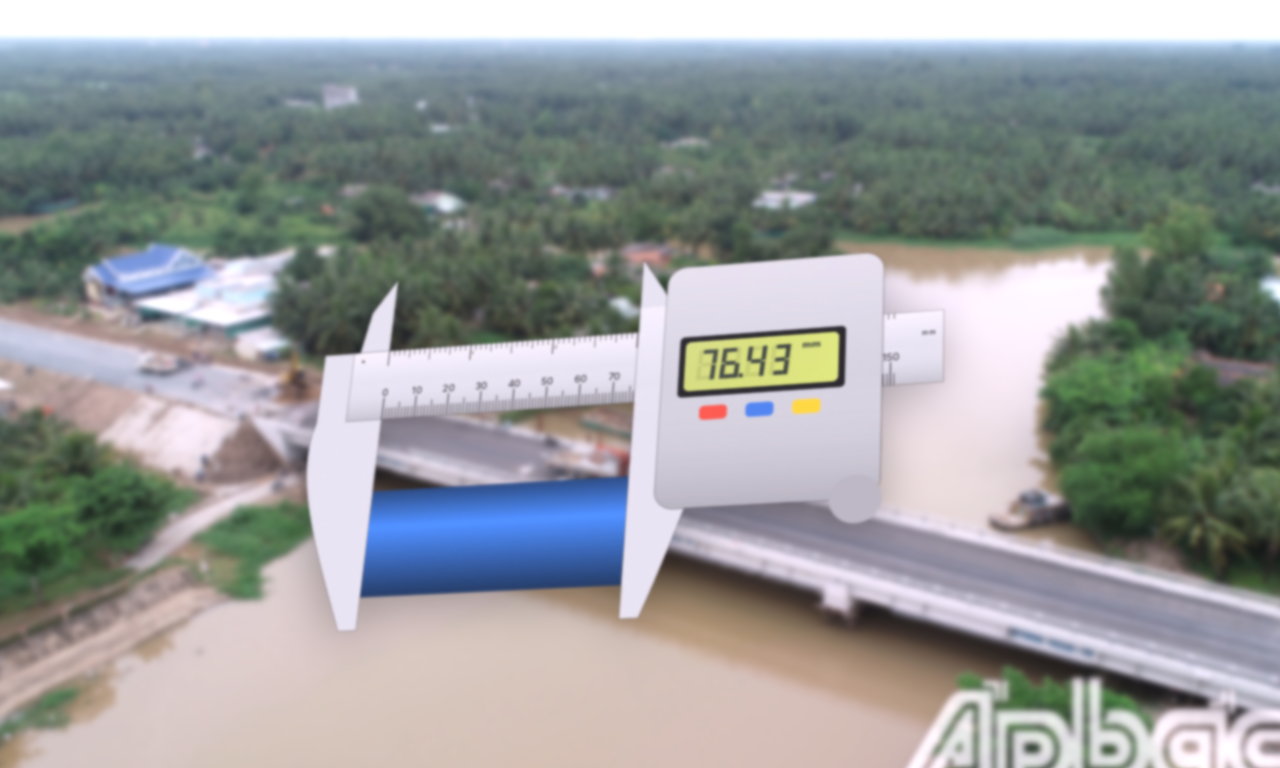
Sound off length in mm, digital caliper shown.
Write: 76.43 mm
